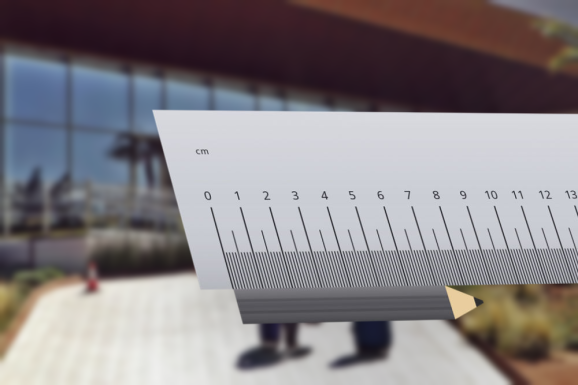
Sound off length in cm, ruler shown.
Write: 8.5 cm
